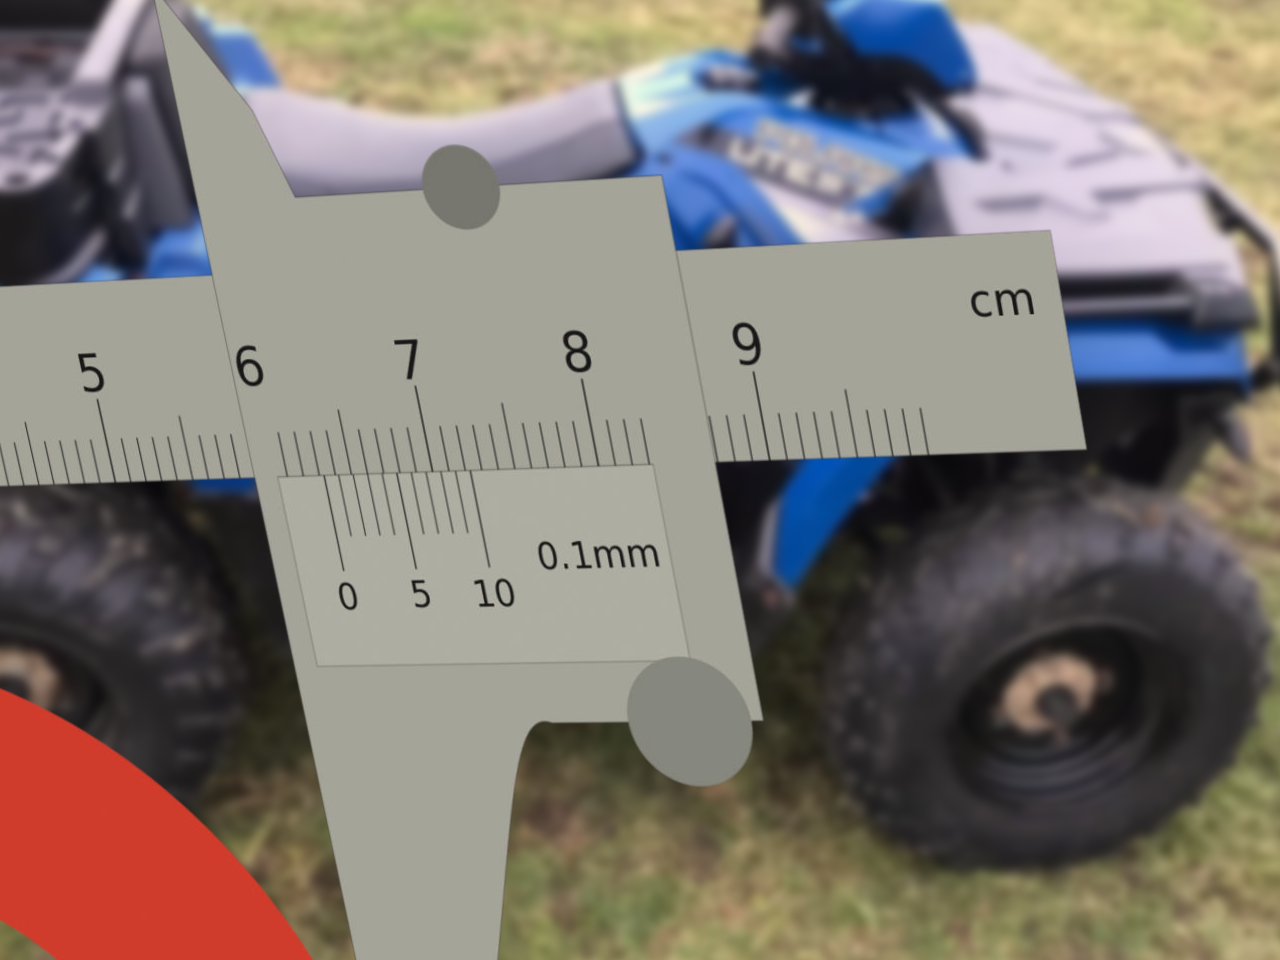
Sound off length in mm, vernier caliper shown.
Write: 63.3 mm
